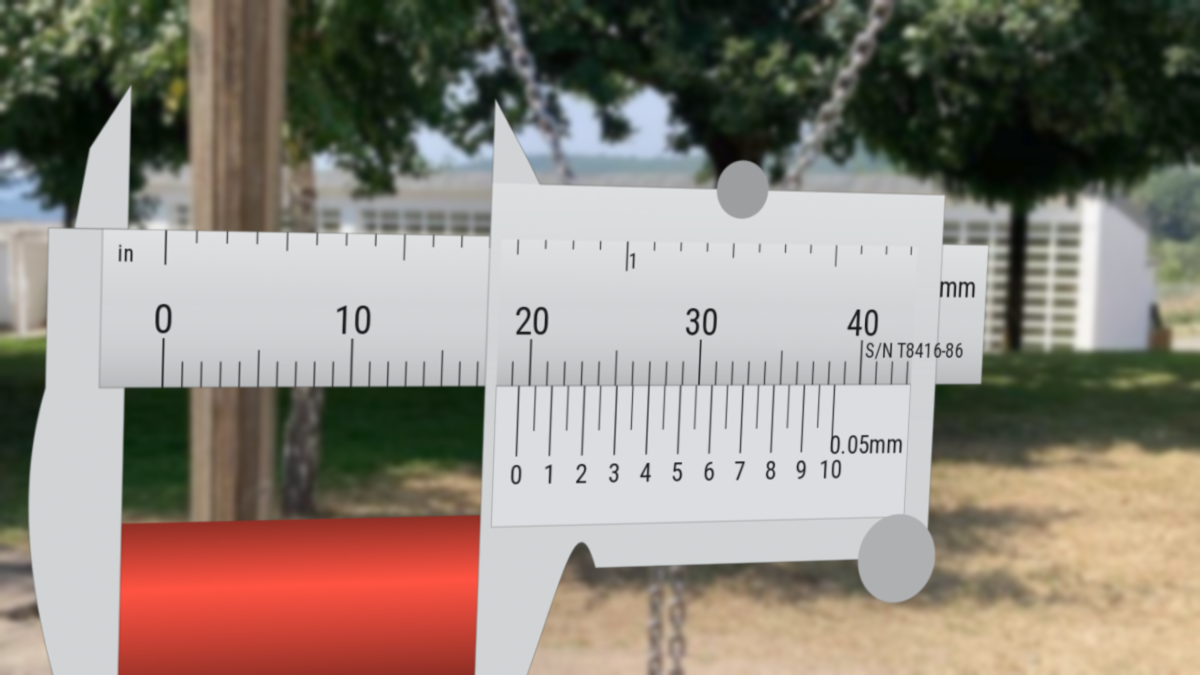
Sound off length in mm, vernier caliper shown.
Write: 19.4 mm
